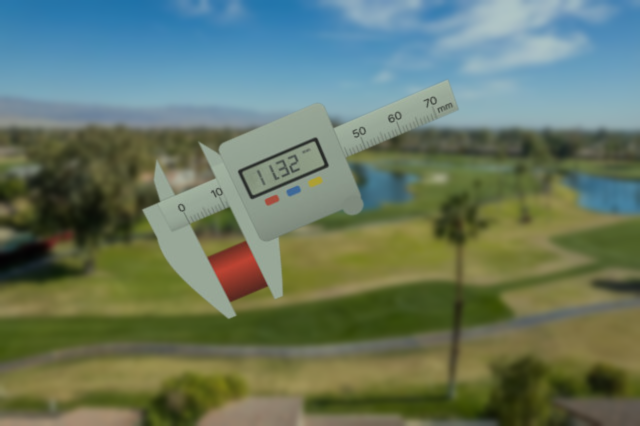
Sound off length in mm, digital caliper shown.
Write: 11.32 mm
